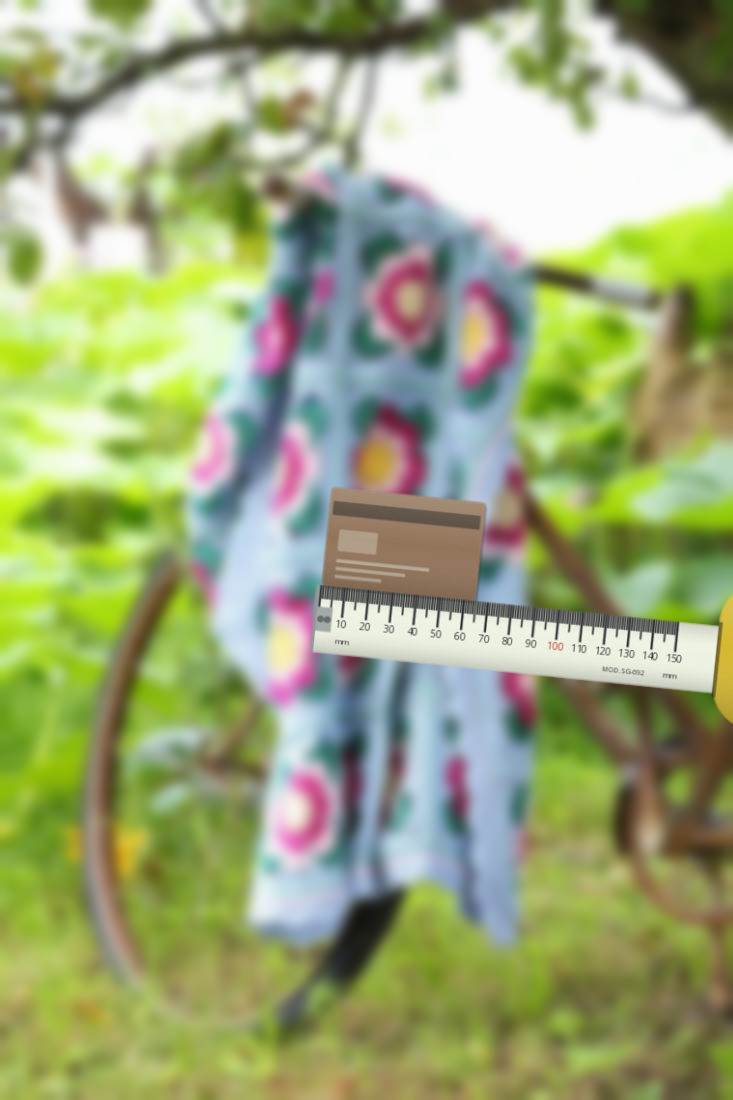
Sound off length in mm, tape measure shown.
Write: 65 mm
